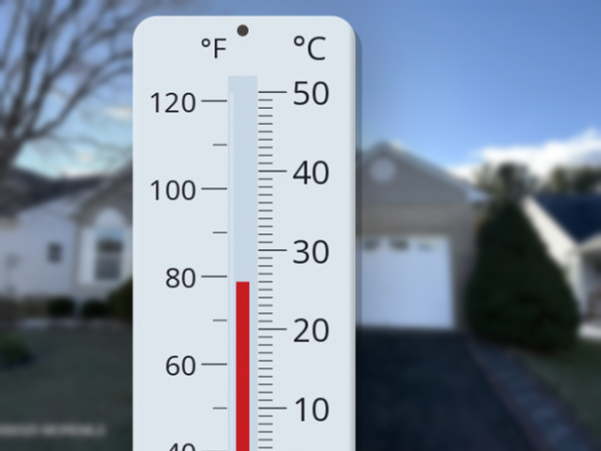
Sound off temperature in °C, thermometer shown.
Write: 26 °C
